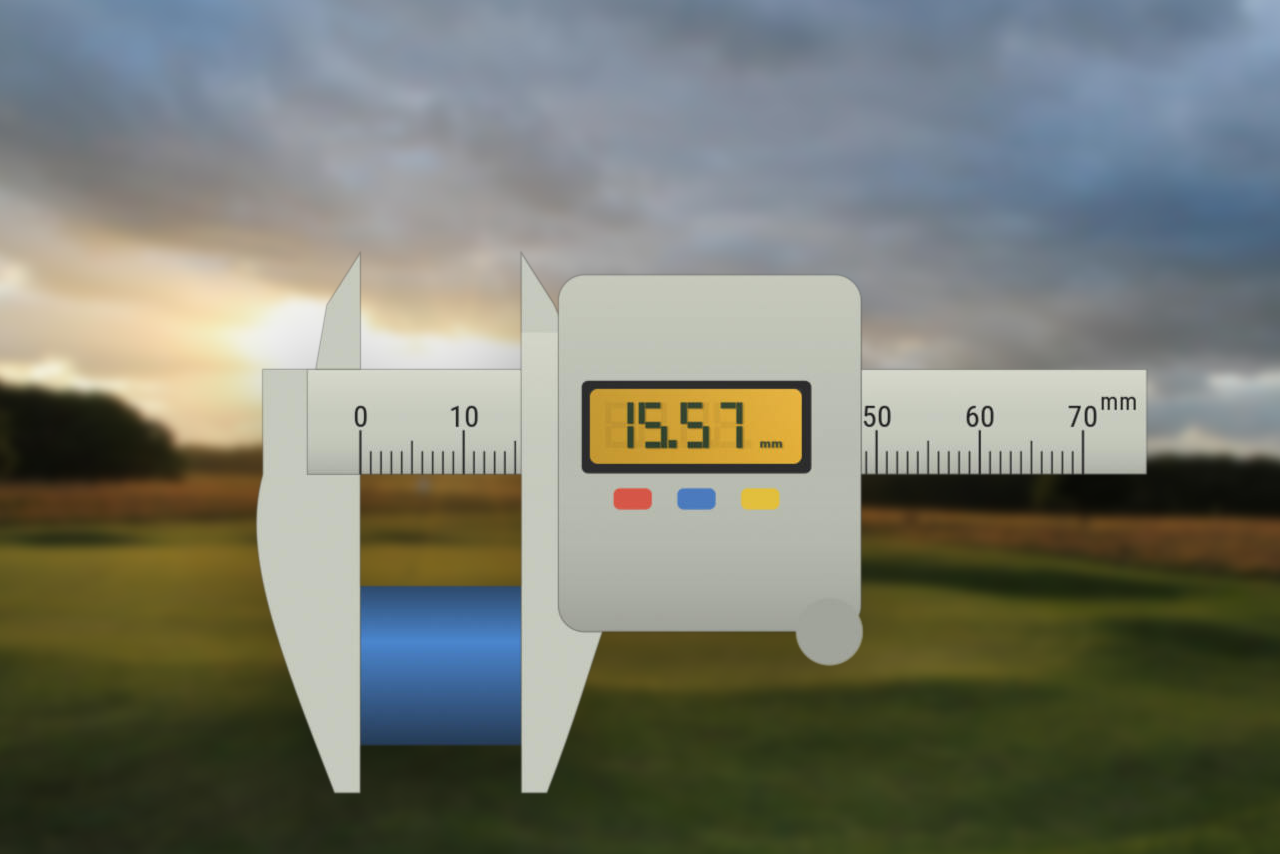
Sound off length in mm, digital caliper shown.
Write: 15.57 mm
